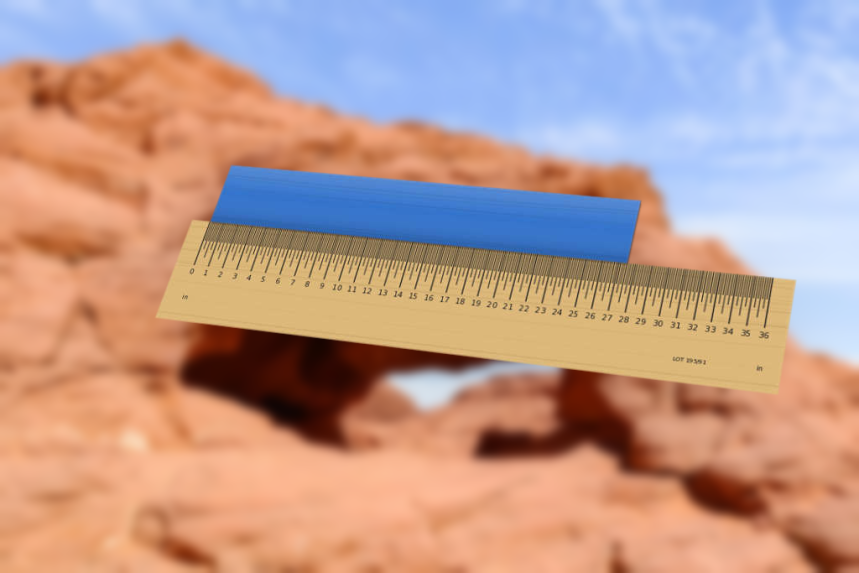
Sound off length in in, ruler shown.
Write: 27.5 in
